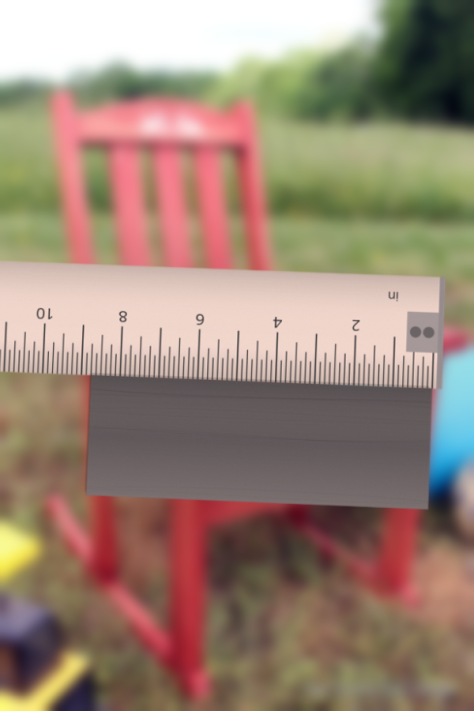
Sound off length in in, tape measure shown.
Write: 8.75 in
